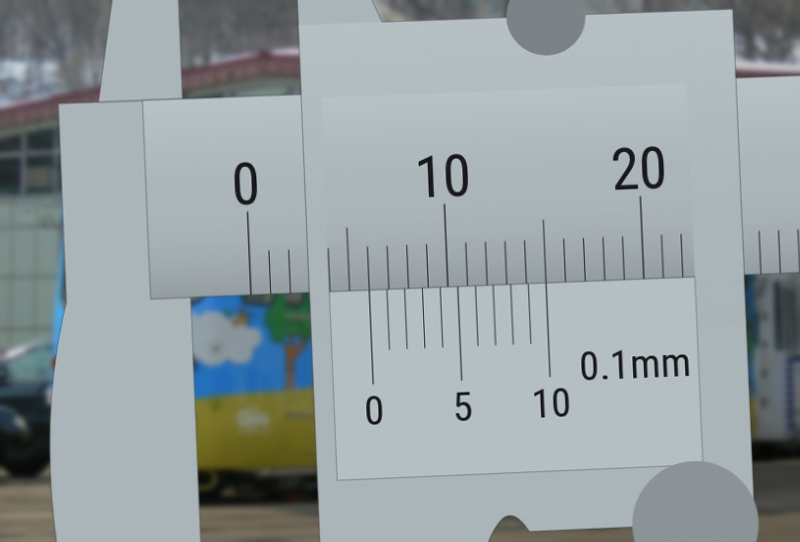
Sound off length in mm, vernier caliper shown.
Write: 6.0 mm
